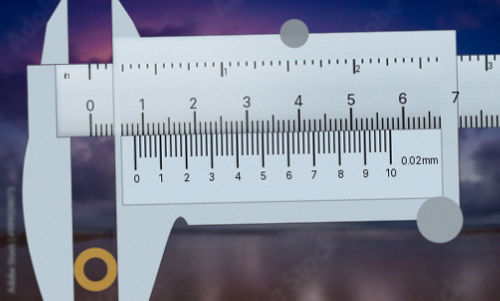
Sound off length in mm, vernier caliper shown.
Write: 8.4 mm
